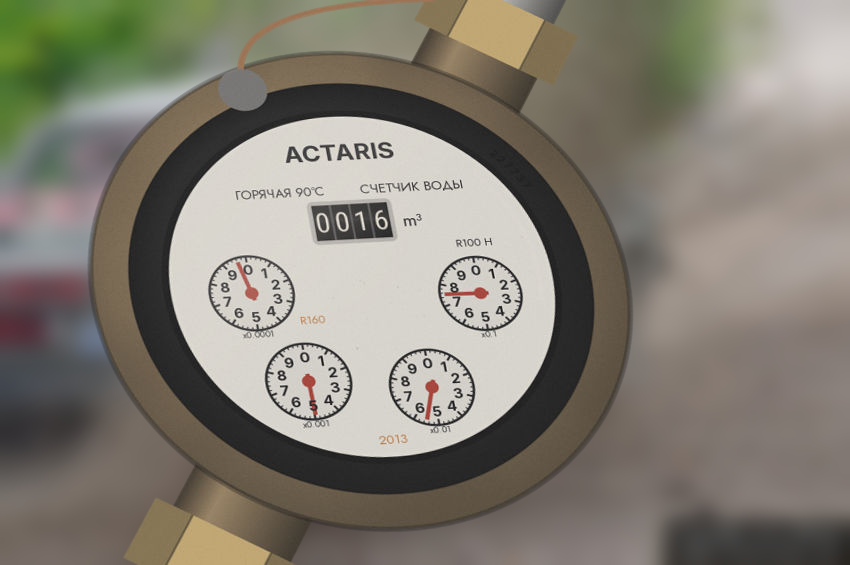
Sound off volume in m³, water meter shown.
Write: 16.7549 m³
